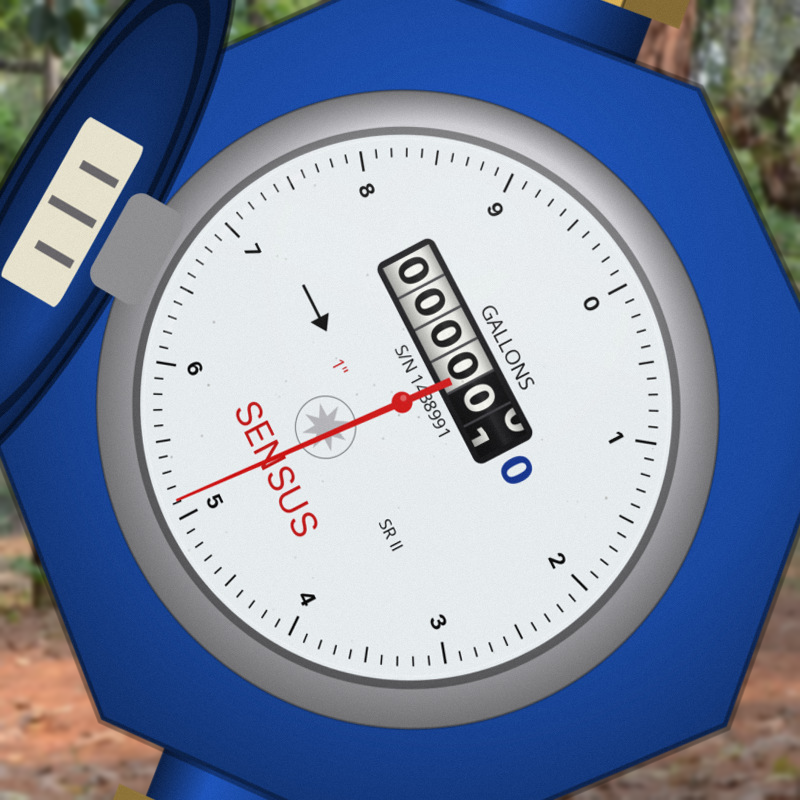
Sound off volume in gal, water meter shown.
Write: 5.1 gal
